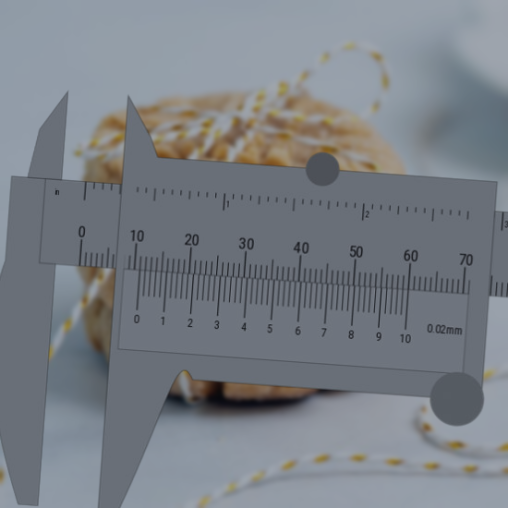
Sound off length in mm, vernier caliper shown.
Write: 11.0 mm
